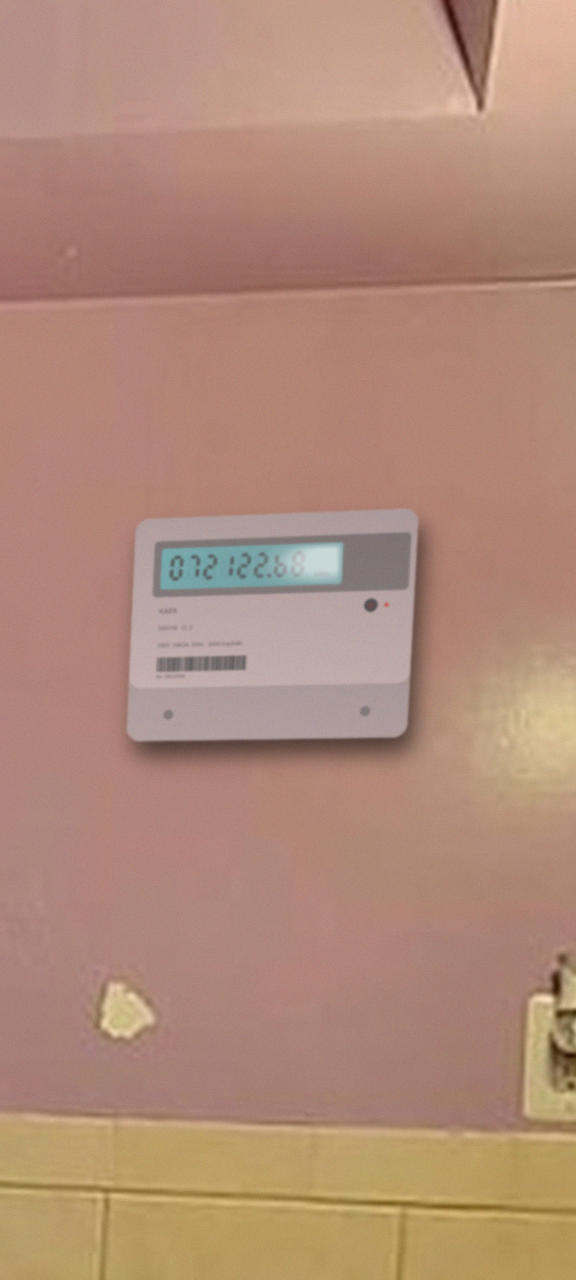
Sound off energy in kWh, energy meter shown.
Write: 72122.68 kWh
